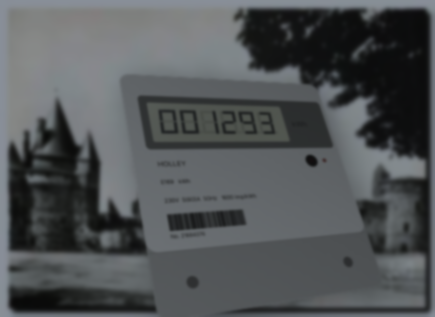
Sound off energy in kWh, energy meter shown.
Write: 1293 kWh
